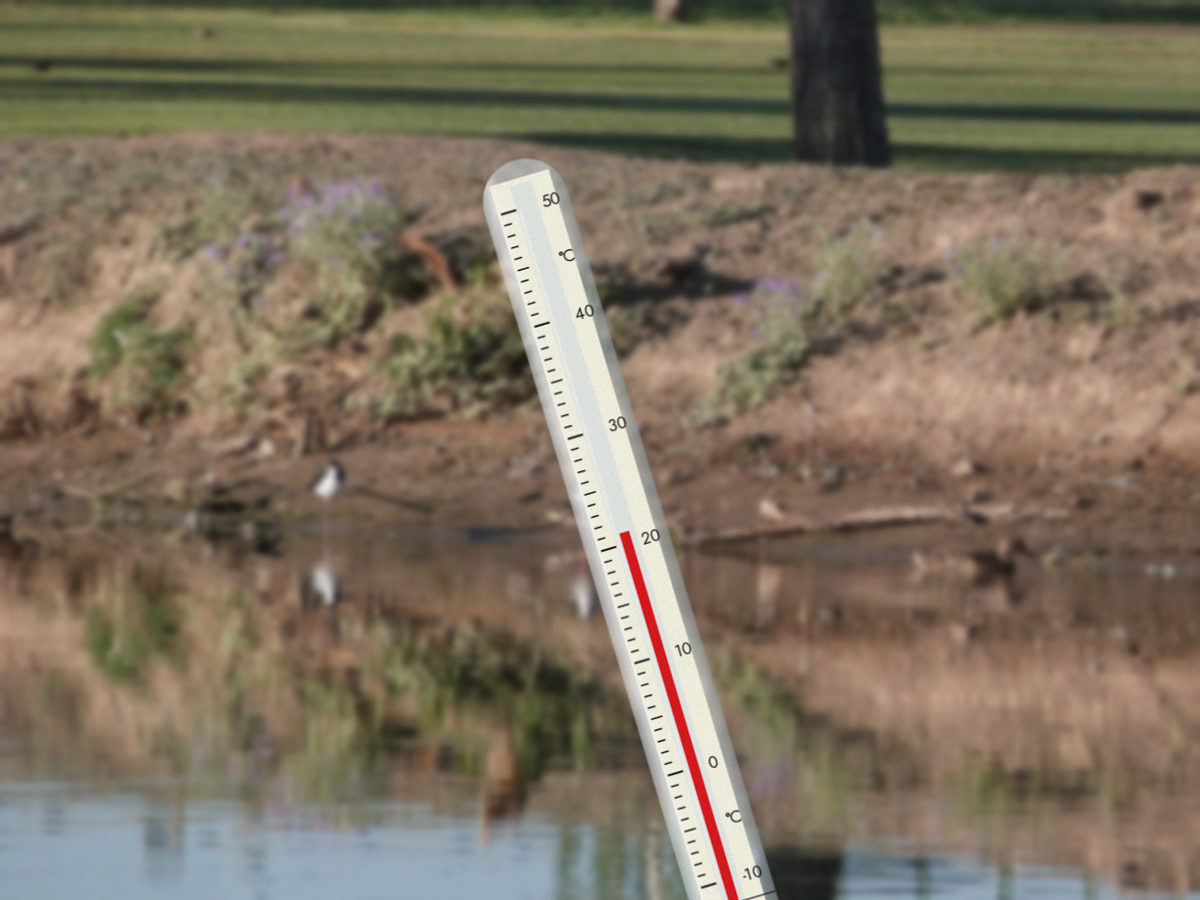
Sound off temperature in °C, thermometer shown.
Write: 21 °C
